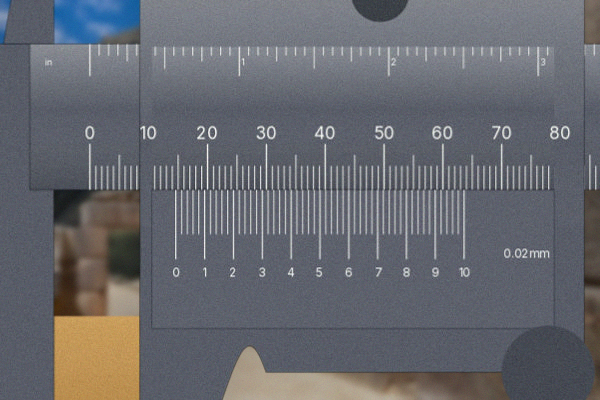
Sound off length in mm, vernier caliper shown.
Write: 14.6 mm
